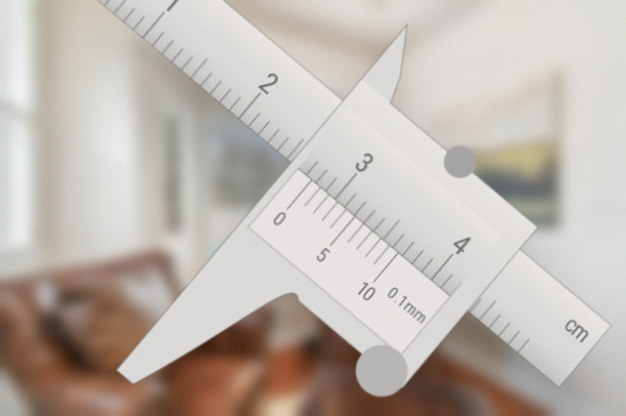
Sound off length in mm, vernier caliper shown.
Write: 27.6 mm
